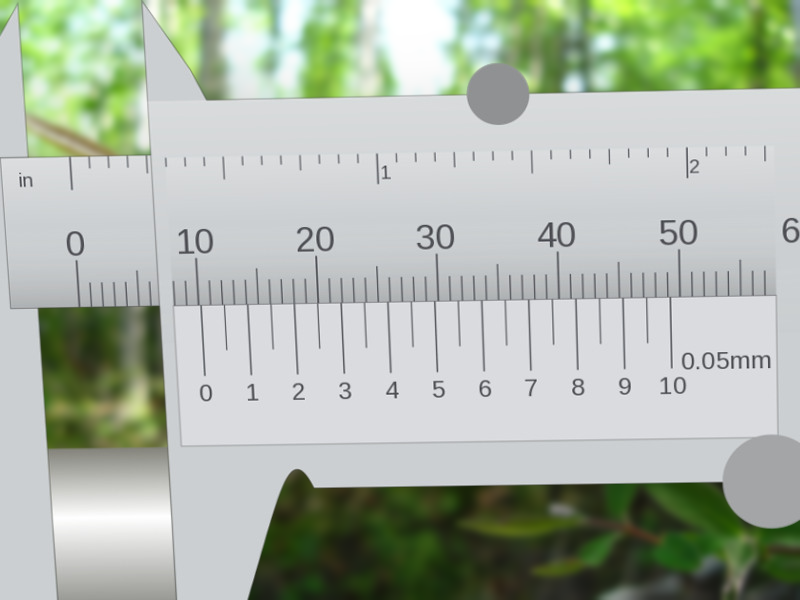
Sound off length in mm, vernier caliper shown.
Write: 10.2 mm
